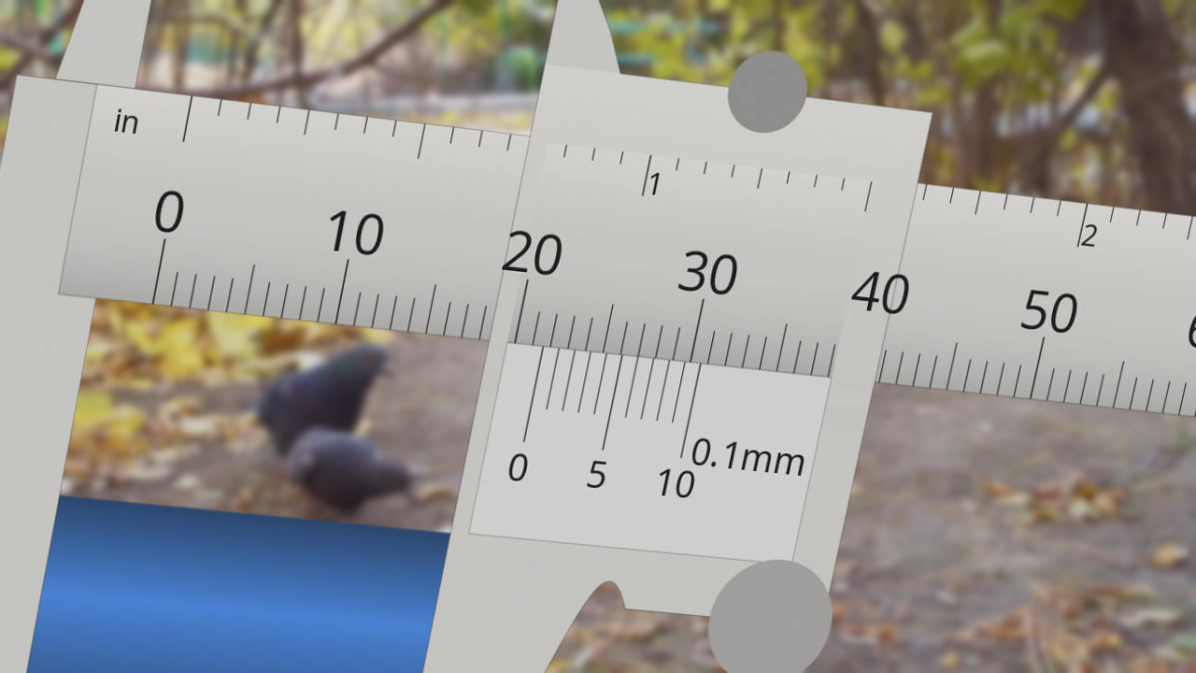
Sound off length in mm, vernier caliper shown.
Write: 21.6 mm
